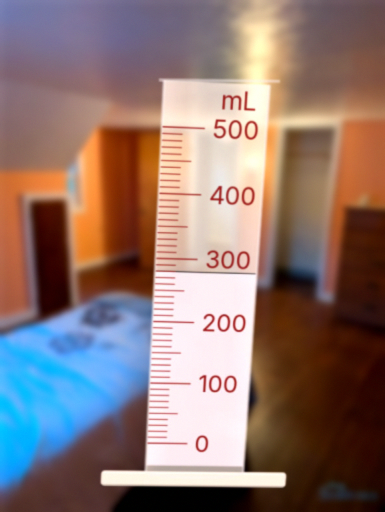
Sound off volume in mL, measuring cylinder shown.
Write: 280 mL
